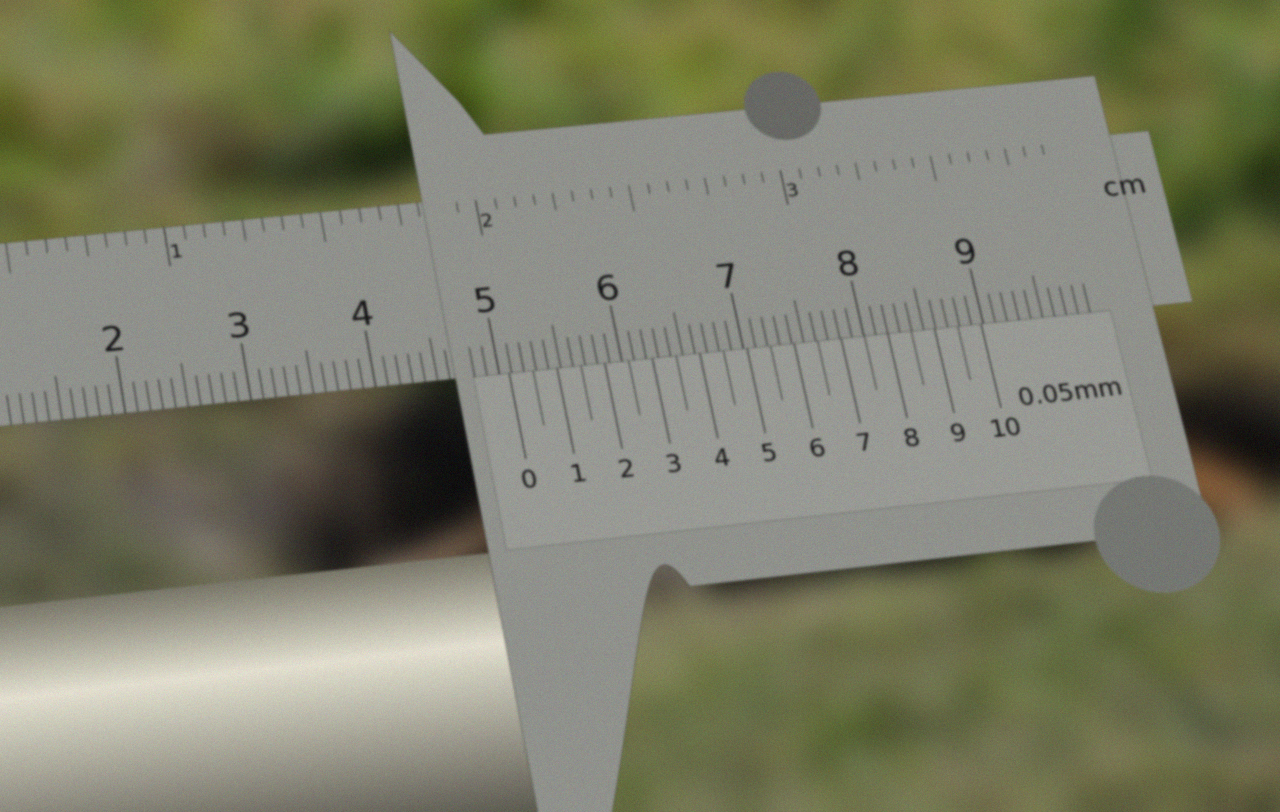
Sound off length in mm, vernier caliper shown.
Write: 50.8 mm
